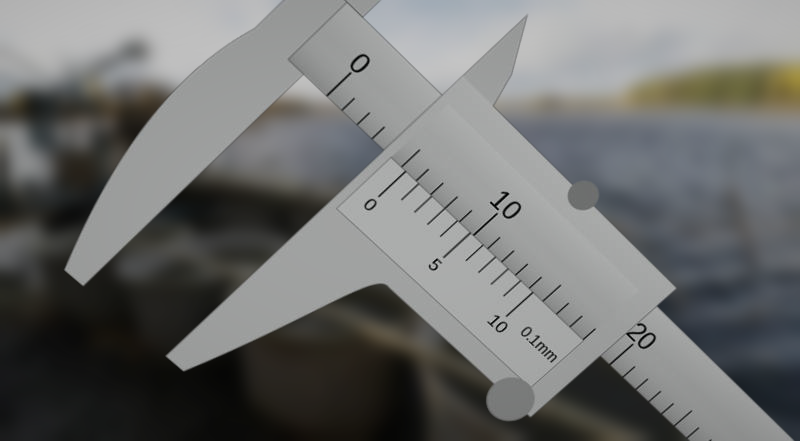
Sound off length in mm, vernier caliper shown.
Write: 5.3 mm
